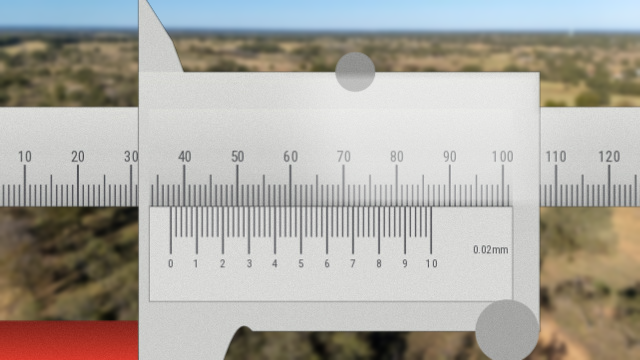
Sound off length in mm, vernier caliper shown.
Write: 37.5 mm
